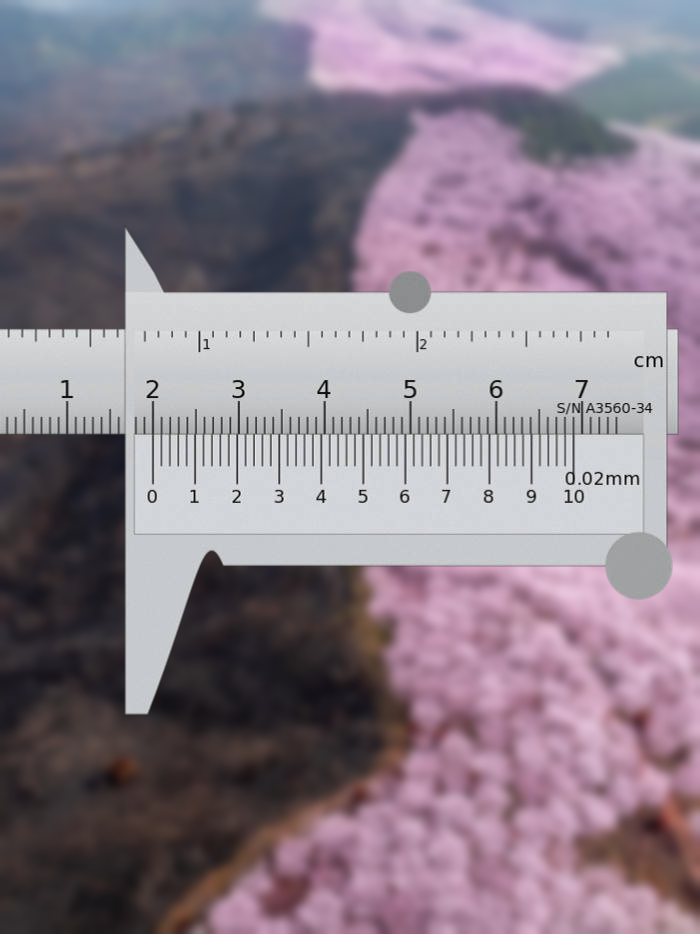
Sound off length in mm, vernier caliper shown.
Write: 20.0 mm
